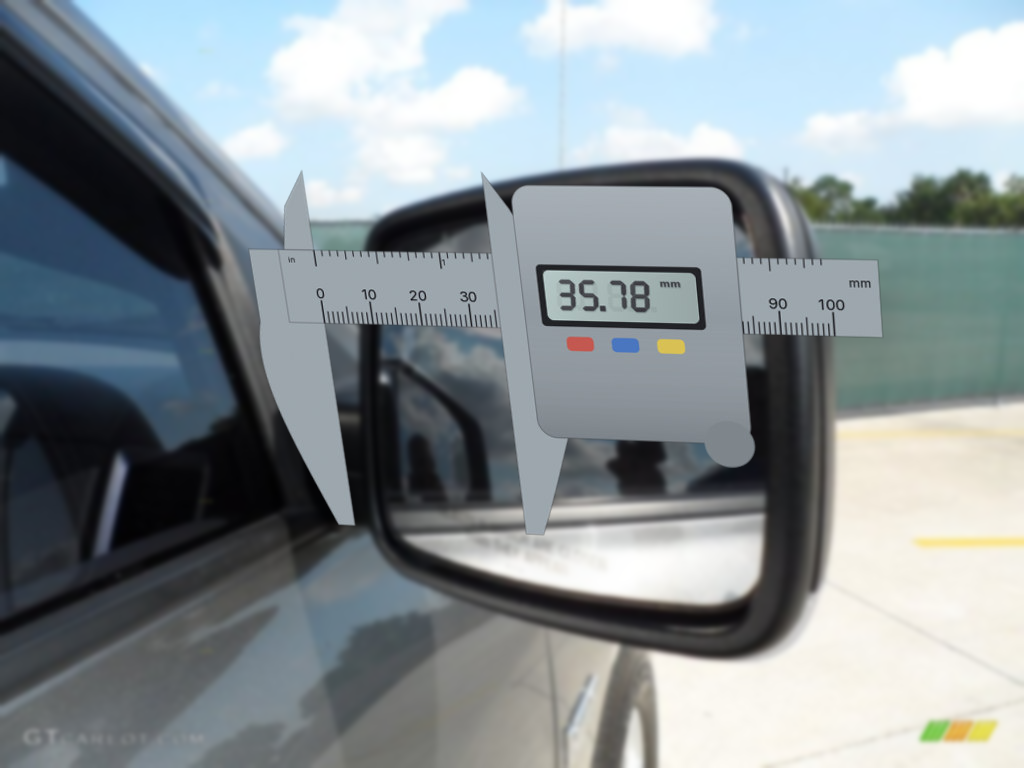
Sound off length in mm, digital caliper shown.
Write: 35.78 mm
